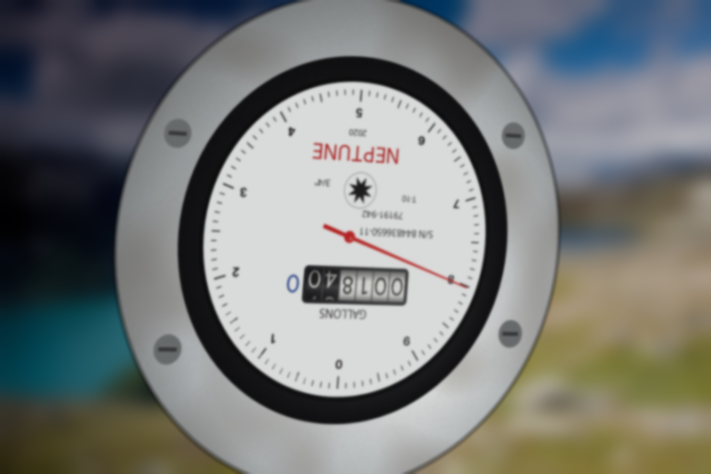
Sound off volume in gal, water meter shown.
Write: 18398.0 gal
